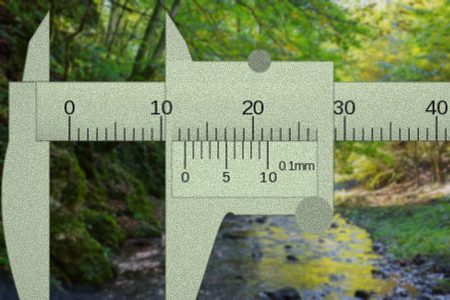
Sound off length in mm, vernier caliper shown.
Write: 12.6 mm
